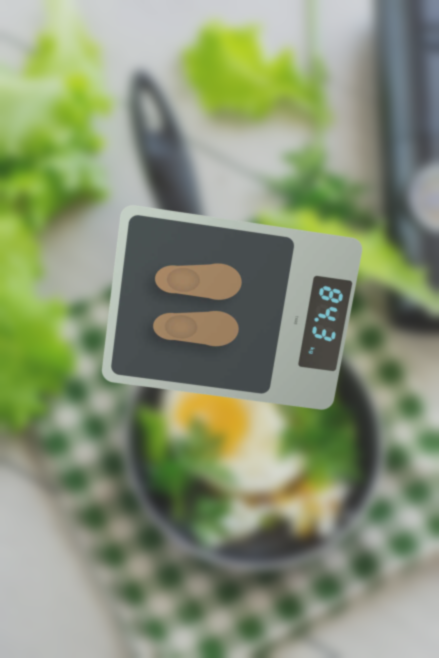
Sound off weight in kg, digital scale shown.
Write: 84.3 kg
